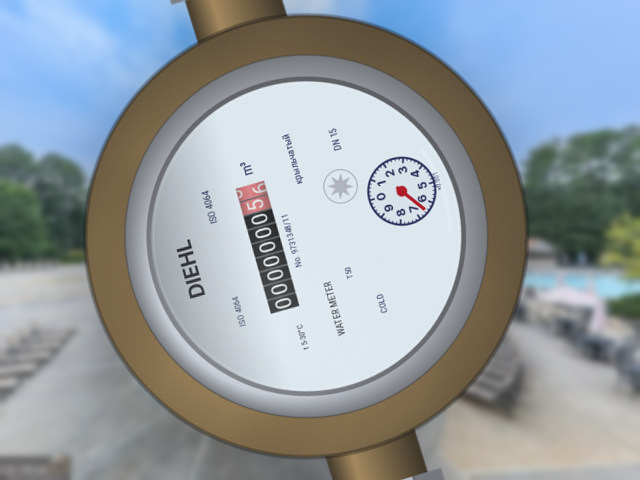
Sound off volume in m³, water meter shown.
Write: 0.556 m³
